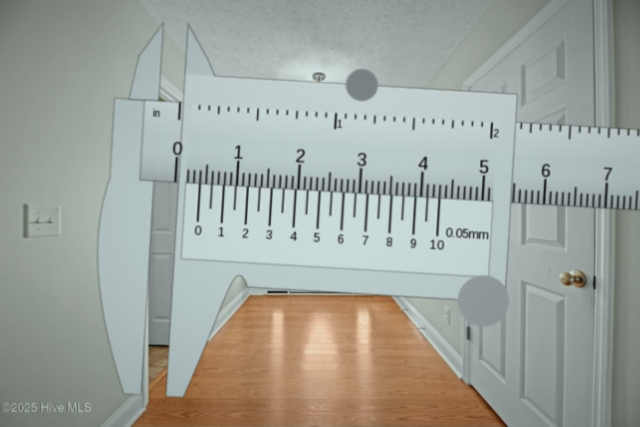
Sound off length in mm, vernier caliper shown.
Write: 4.0 mm
